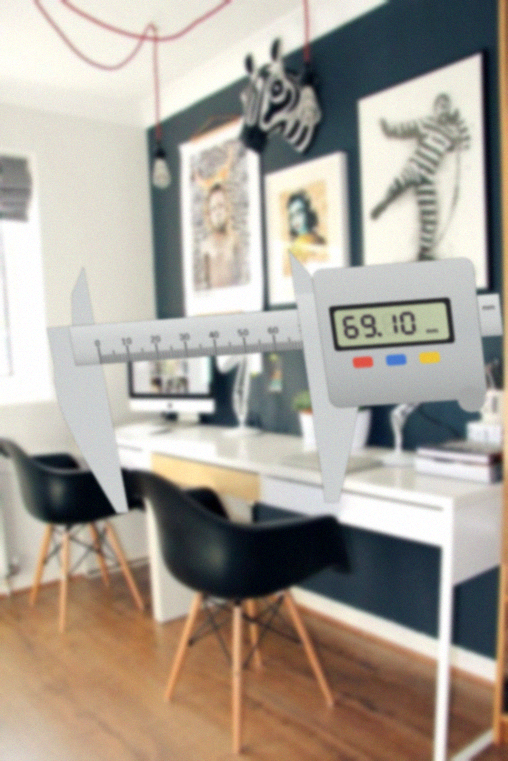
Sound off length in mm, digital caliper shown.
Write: 69.10 mm
